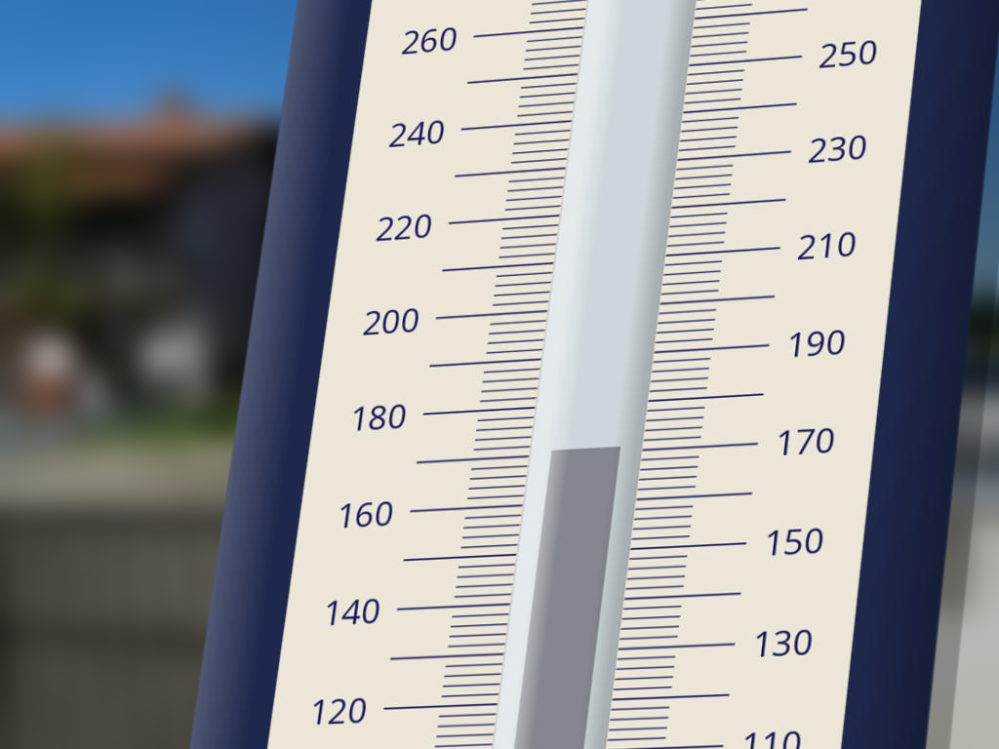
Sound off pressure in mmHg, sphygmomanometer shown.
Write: 171 mmHg
